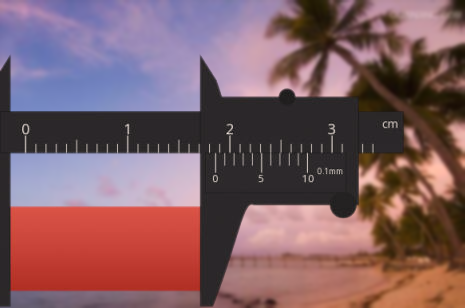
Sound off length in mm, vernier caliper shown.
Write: 18.6 mm
